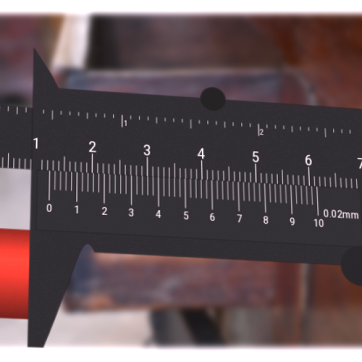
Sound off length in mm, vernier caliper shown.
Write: 12.4 mm
